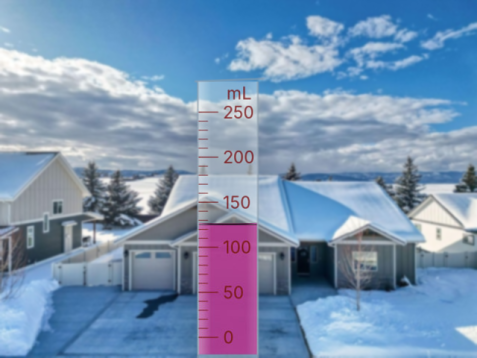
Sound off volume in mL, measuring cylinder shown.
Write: 125 mL
